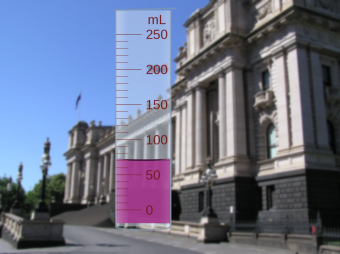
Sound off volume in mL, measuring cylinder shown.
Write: 70 mL
